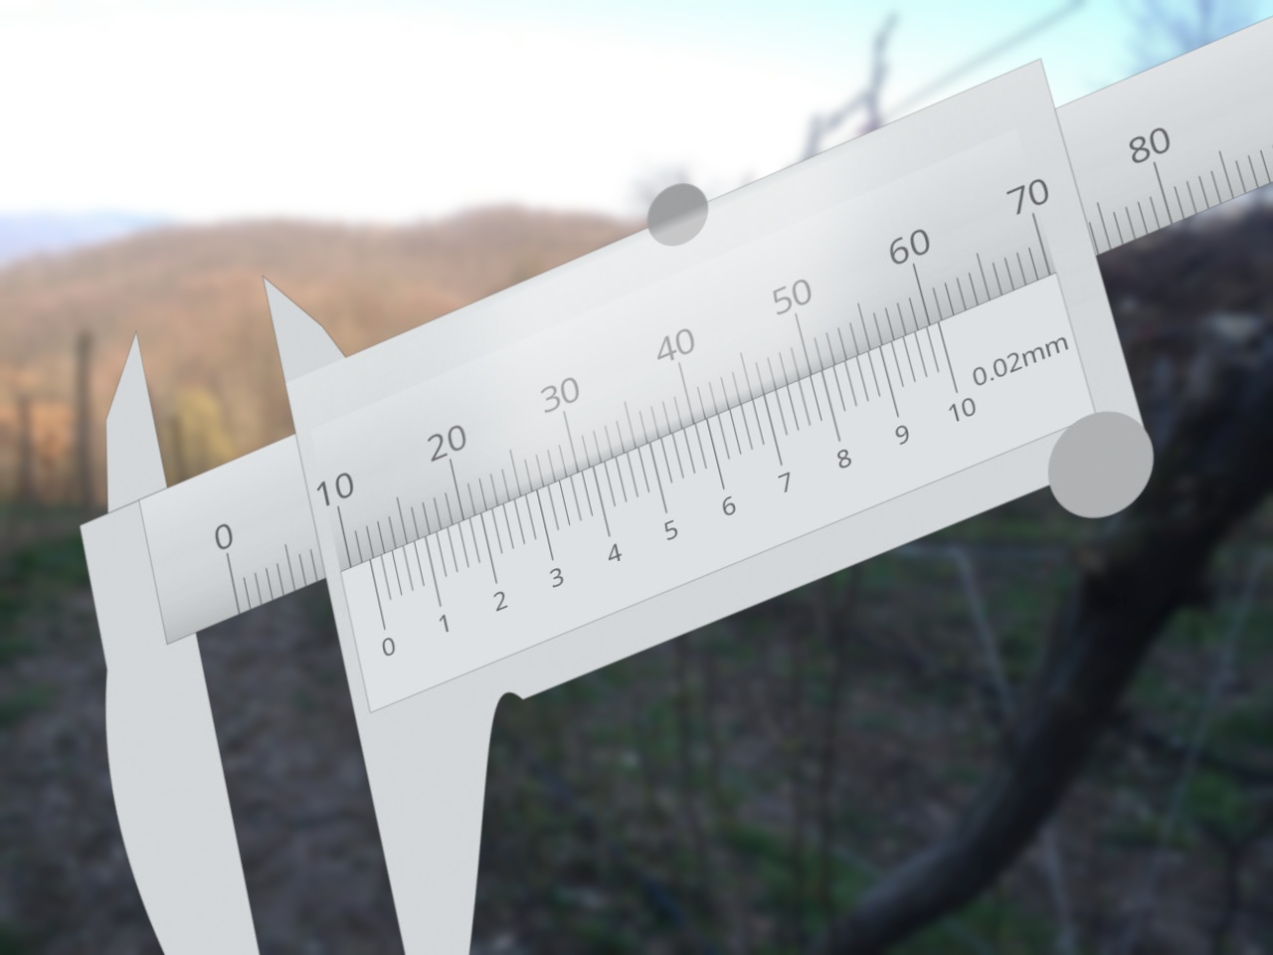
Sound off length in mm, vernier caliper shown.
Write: 11.7 mm
